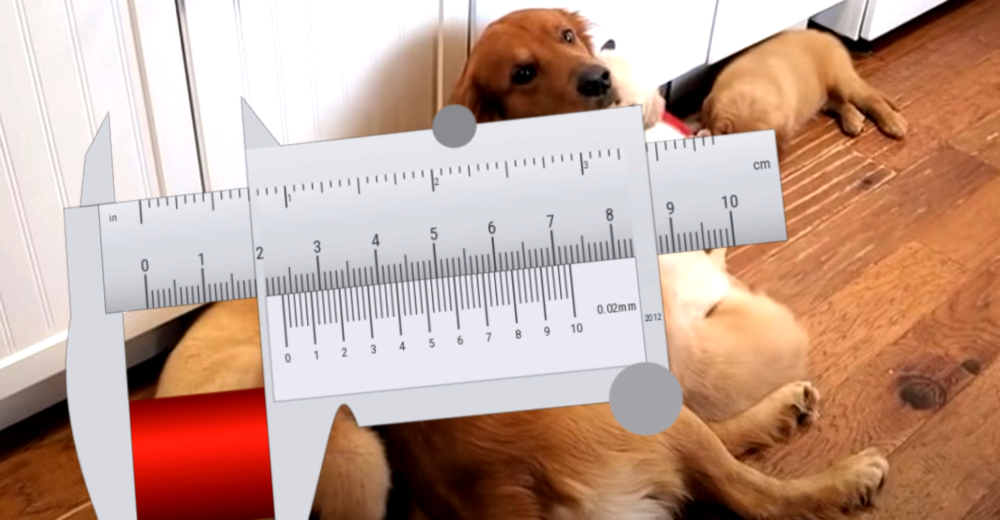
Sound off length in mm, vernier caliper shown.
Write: 23.5 mm
